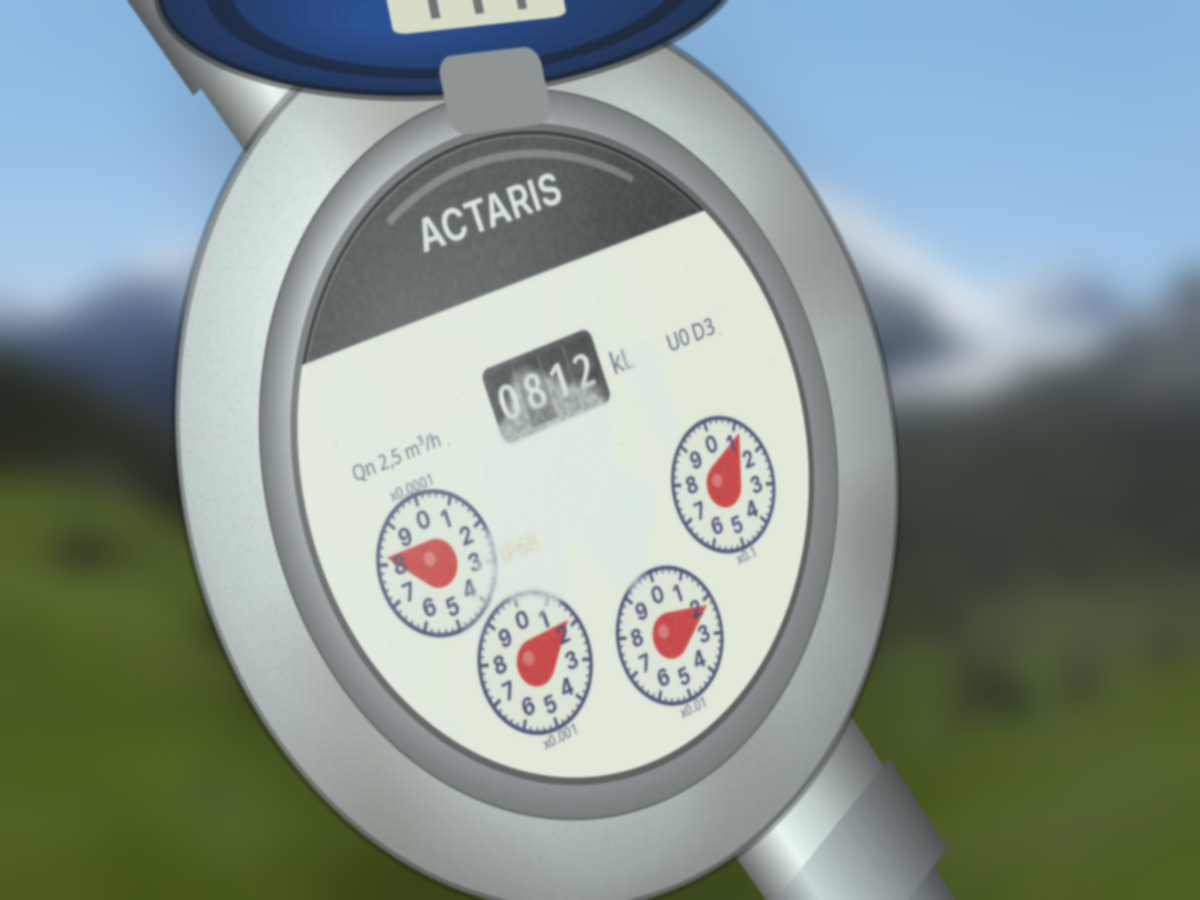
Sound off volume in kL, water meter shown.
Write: 812.1218 kL
